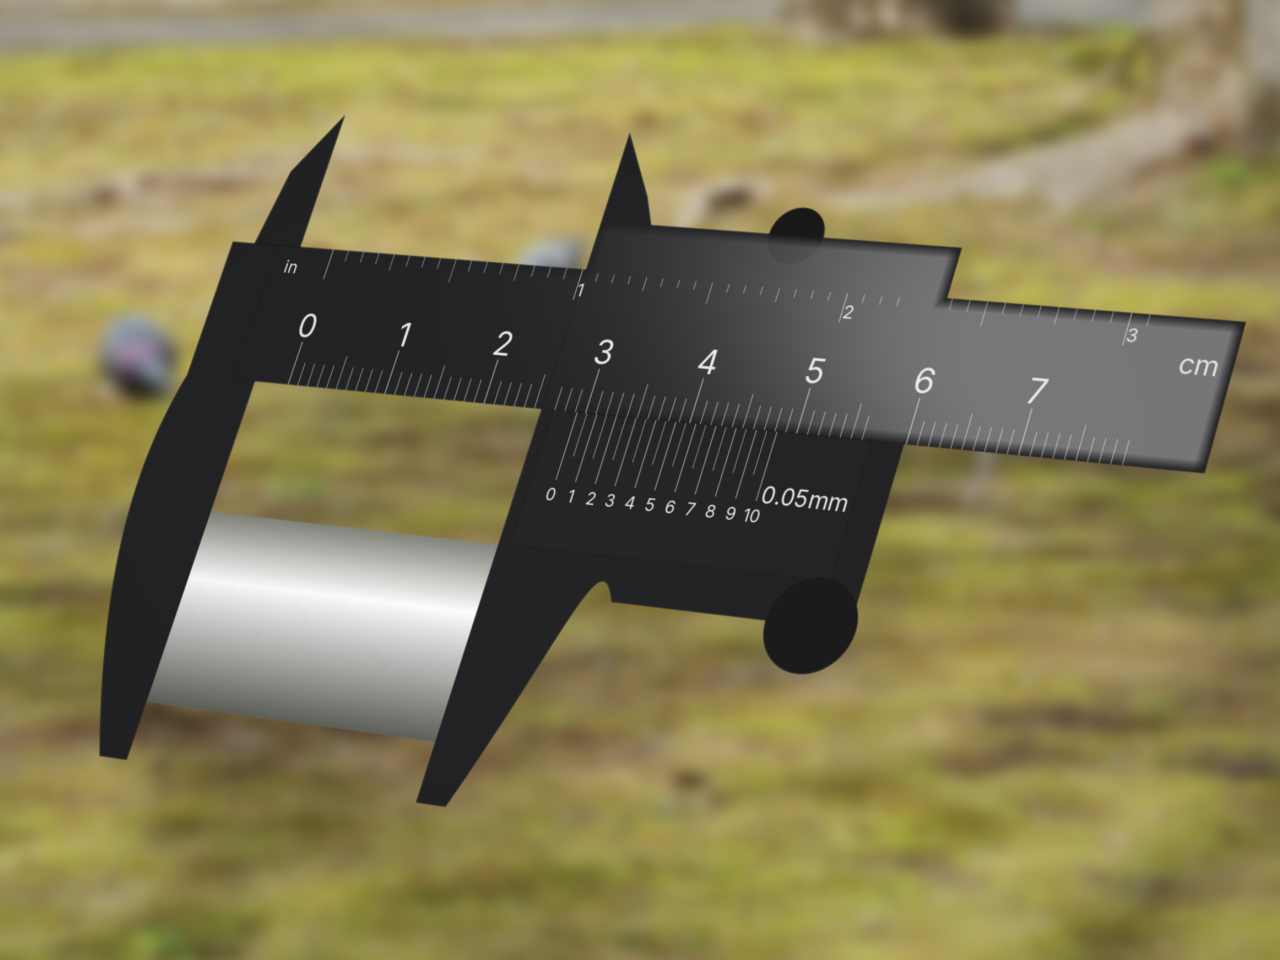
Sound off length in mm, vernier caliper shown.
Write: 29.2 mm
